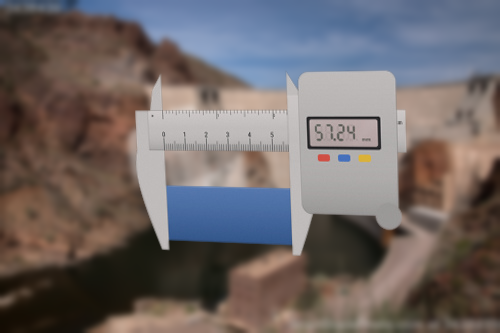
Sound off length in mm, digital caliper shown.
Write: 57.24 mm
